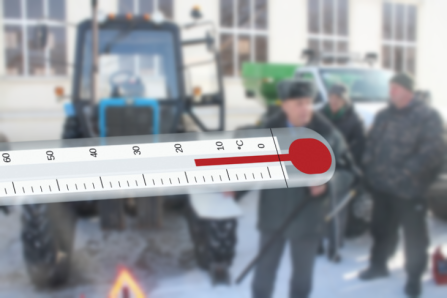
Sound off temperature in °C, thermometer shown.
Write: 17 °C
